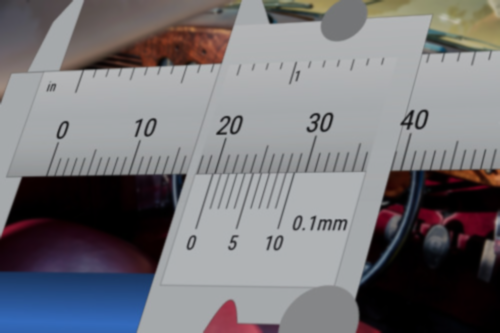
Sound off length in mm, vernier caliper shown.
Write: 19.8 mm
